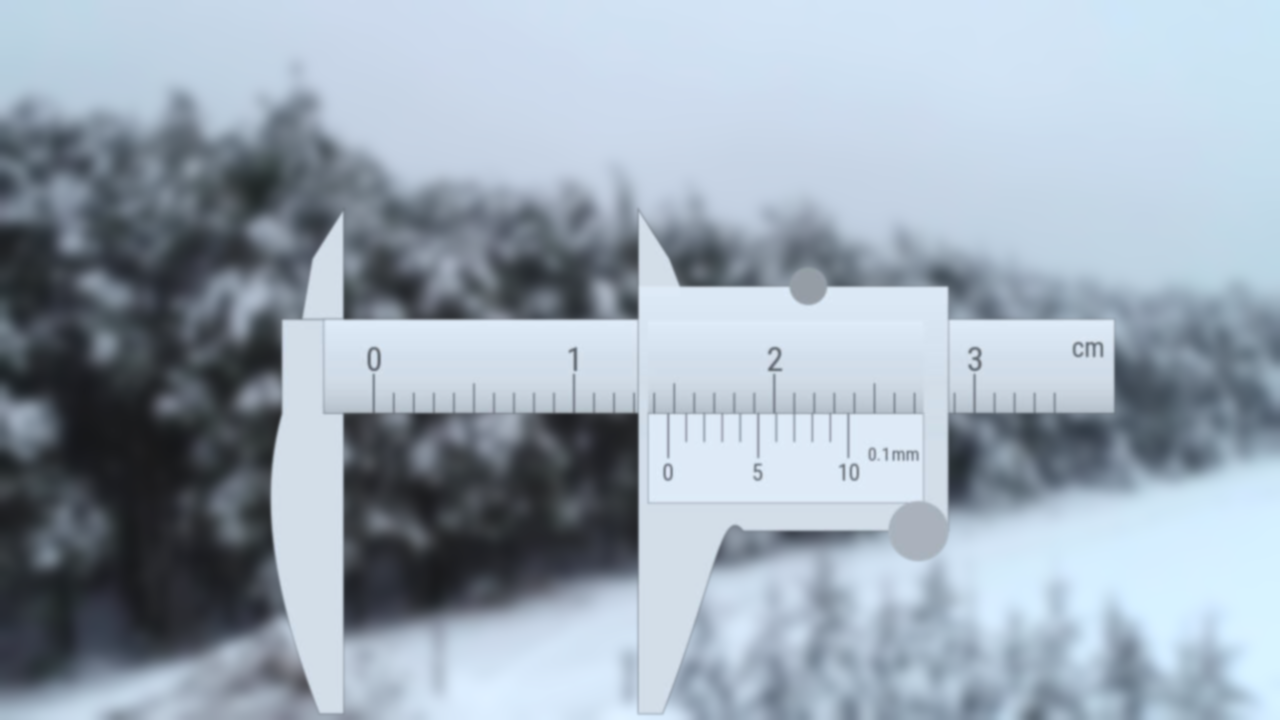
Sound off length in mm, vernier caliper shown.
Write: 14.7 mm
